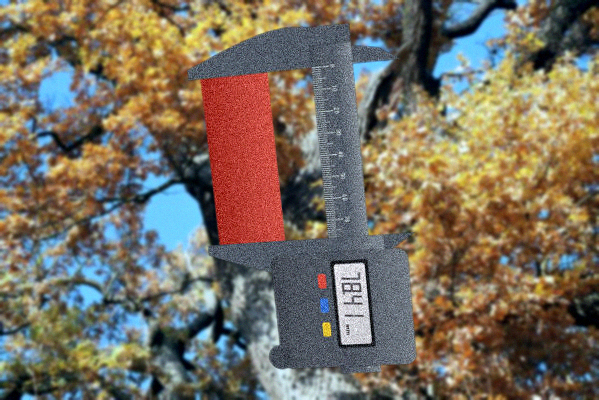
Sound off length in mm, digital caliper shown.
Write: 78.41 mm
